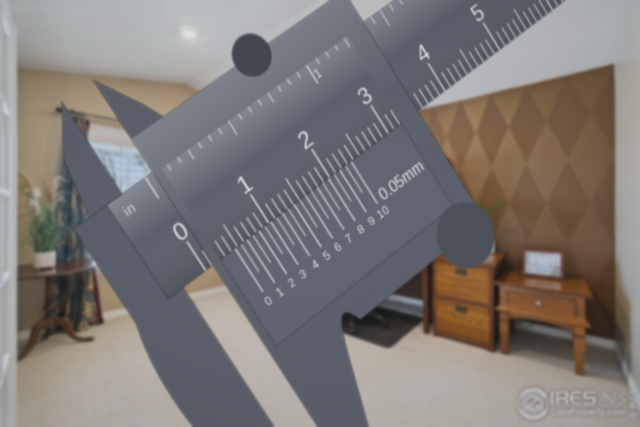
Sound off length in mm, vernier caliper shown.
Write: 4.6 mm
